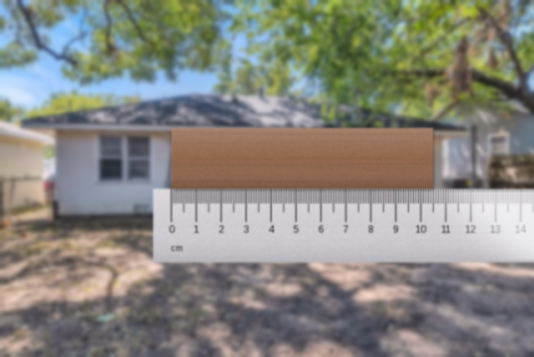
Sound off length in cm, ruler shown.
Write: 10.5 cm
